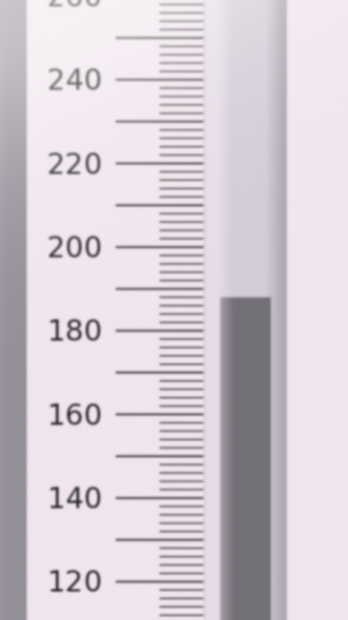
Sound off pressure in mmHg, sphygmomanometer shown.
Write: 188 mmHg
